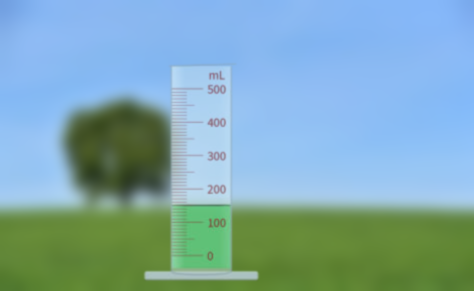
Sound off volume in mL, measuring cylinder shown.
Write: 150 mL
